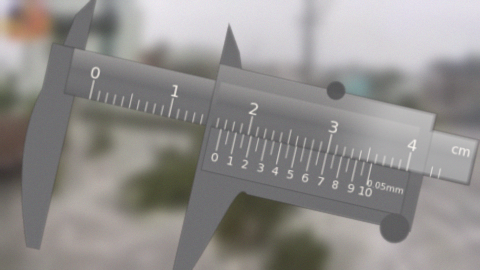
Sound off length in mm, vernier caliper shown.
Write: 16.6 mm
